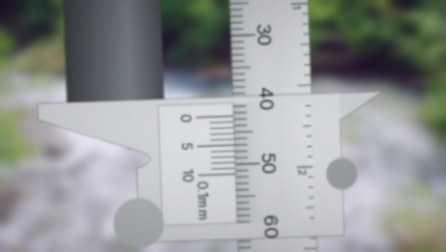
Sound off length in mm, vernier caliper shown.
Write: 42.5 mm
